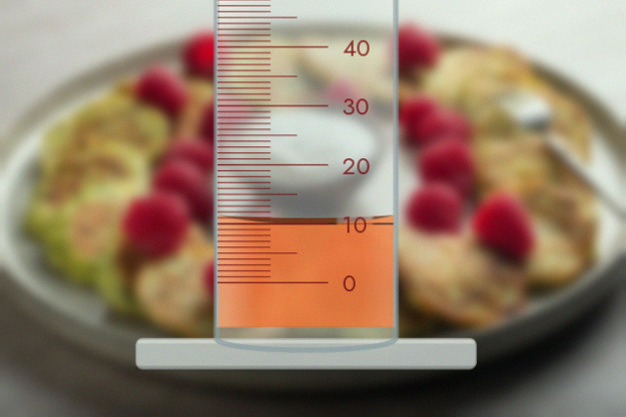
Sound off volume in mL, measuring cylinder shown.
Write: 10 mL
